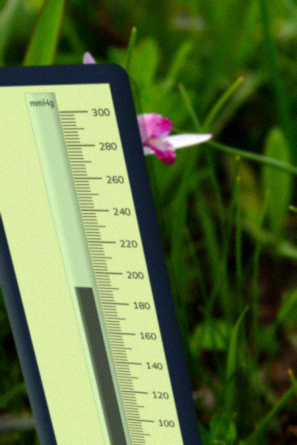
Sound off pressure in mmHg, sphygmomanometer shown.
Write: 190 mmHg
